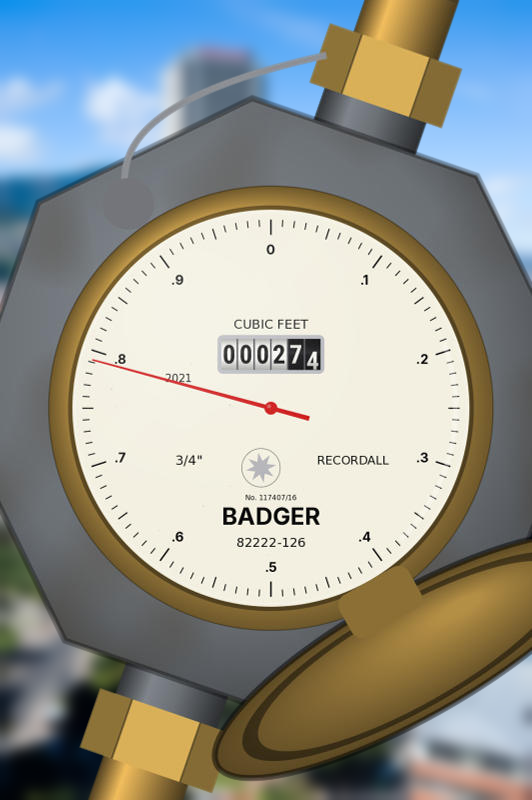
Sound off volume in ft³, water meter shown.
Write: 273.79 ft³
